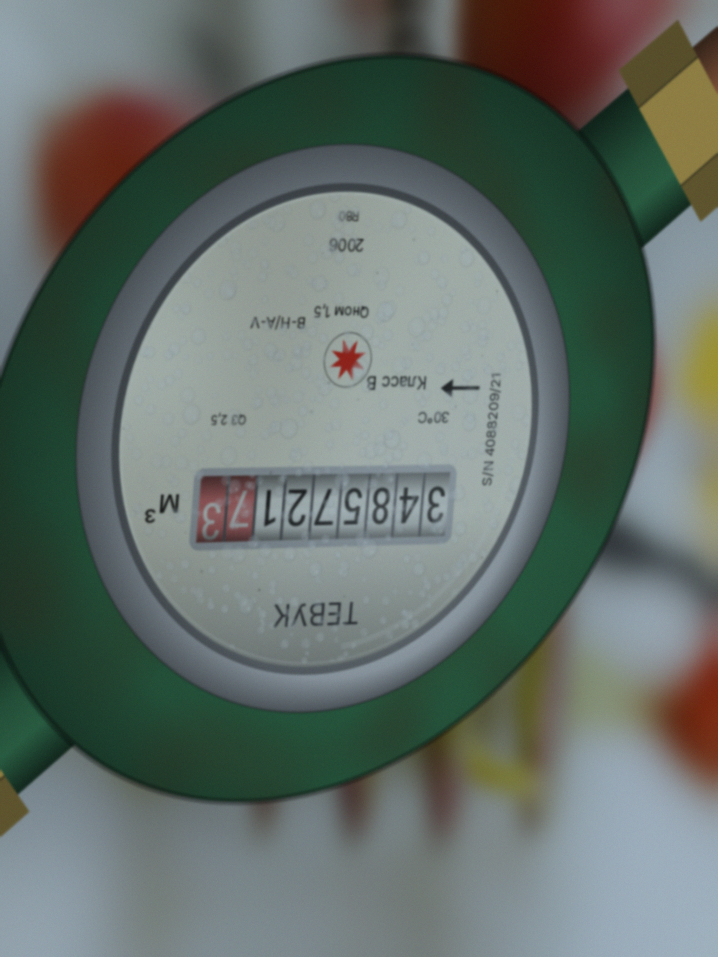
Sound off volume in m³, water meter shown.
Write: 3485721.73 m³
